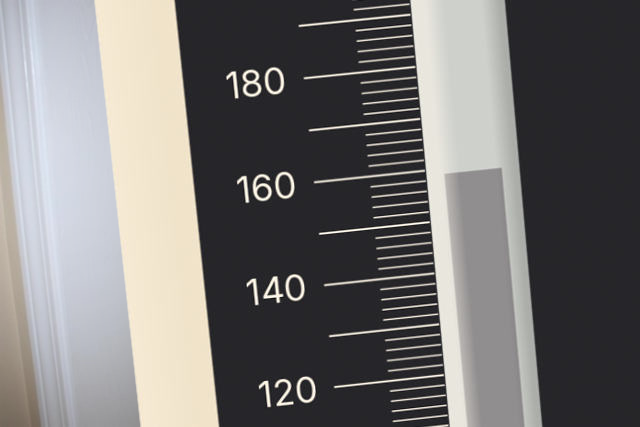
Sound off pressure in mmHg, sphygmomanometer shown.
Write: 159 mmHg
